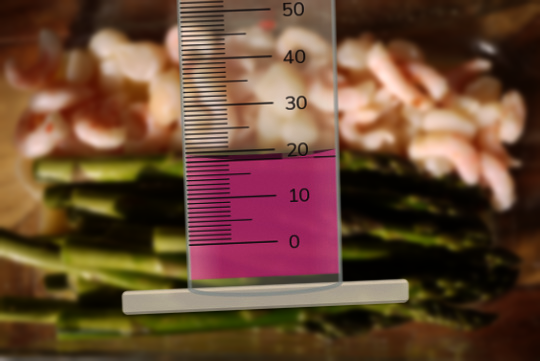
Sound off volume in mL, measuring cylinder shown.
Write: 18 mL
